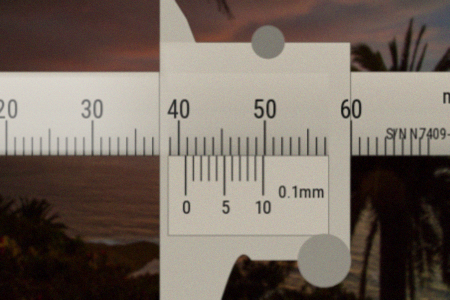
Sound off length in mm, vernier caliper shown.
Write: 40.8 mm
